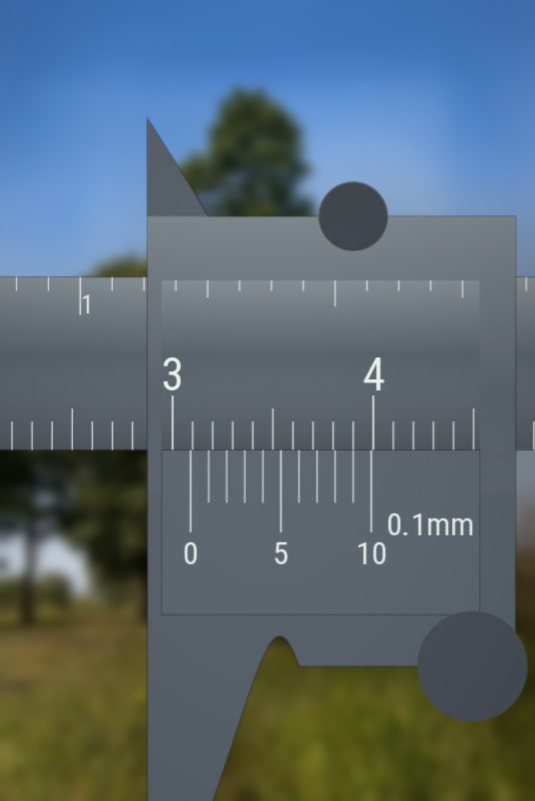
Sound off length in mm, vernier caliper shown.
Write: 30.9 mm
